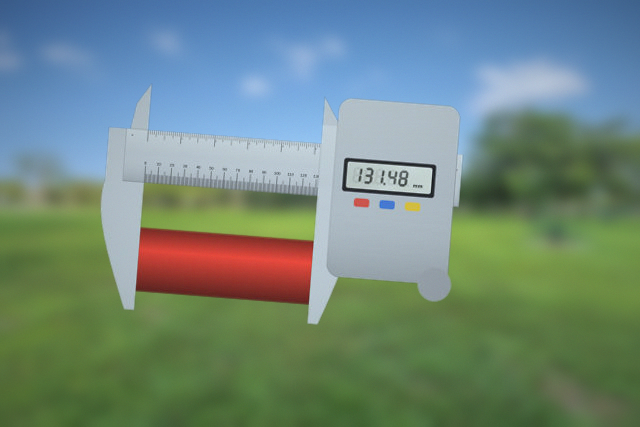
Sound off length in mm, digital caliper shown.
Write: 131.48 mm
